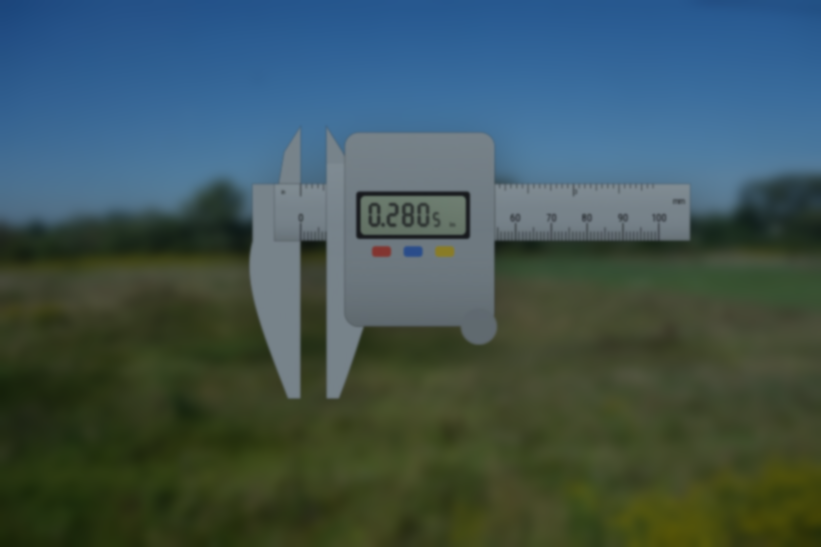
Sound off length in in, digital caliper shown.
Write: 0.2805 in
